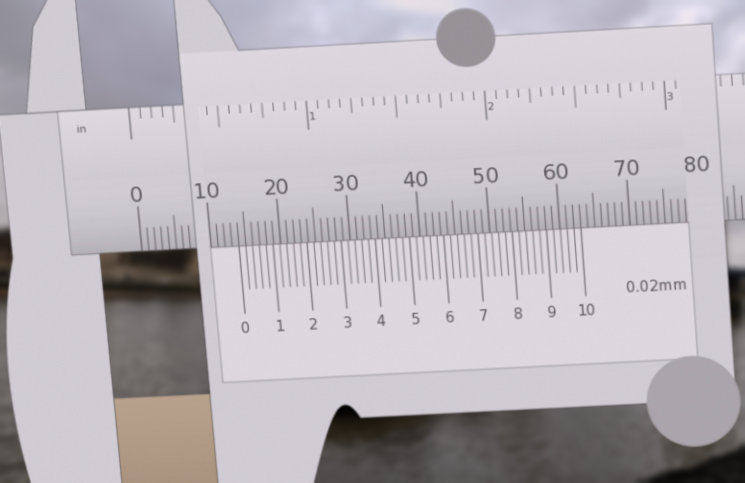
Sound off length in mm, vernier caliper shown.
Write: 14.0 mm
